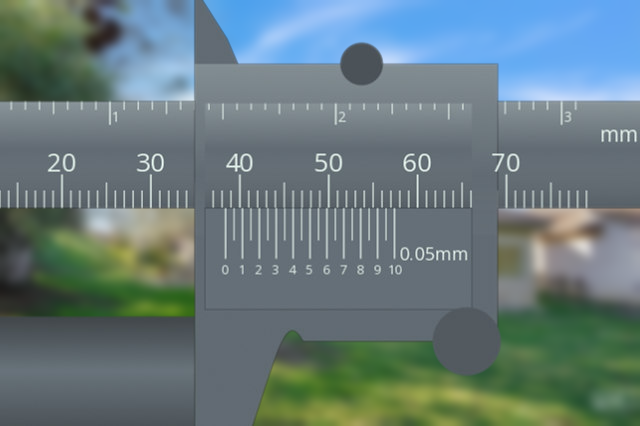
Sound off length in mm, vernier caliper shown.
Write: 38.4 mm
